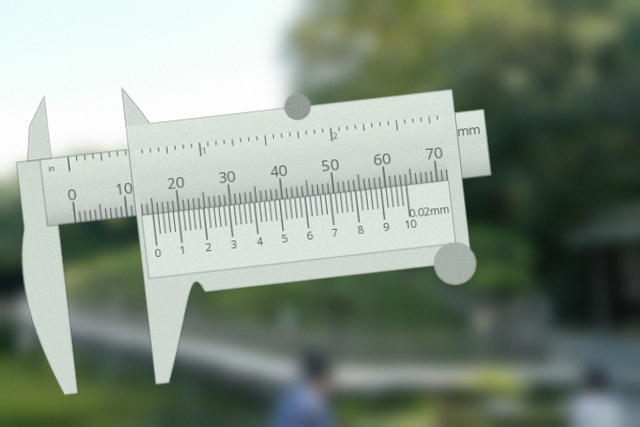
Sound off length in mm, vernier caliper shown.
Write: 15.0 mm
